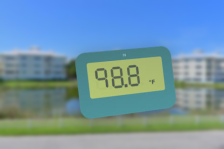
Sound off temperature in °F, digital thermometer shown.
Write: 98.8 °F
